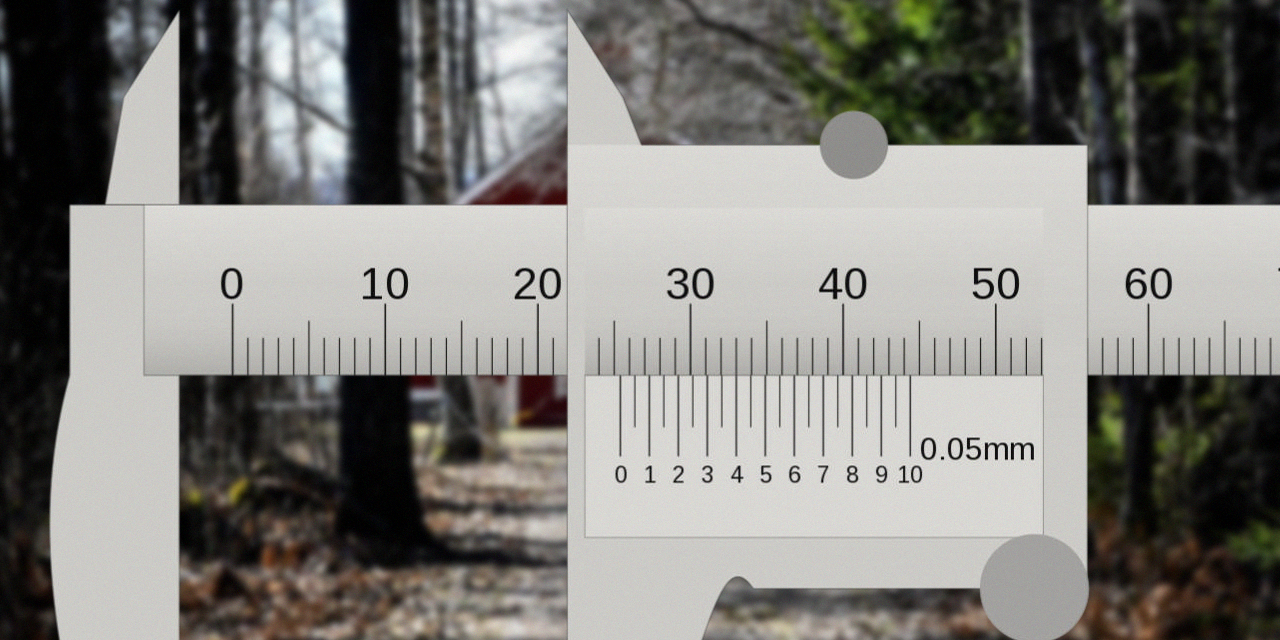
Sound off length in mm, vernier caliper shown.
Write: 25.4 mm
